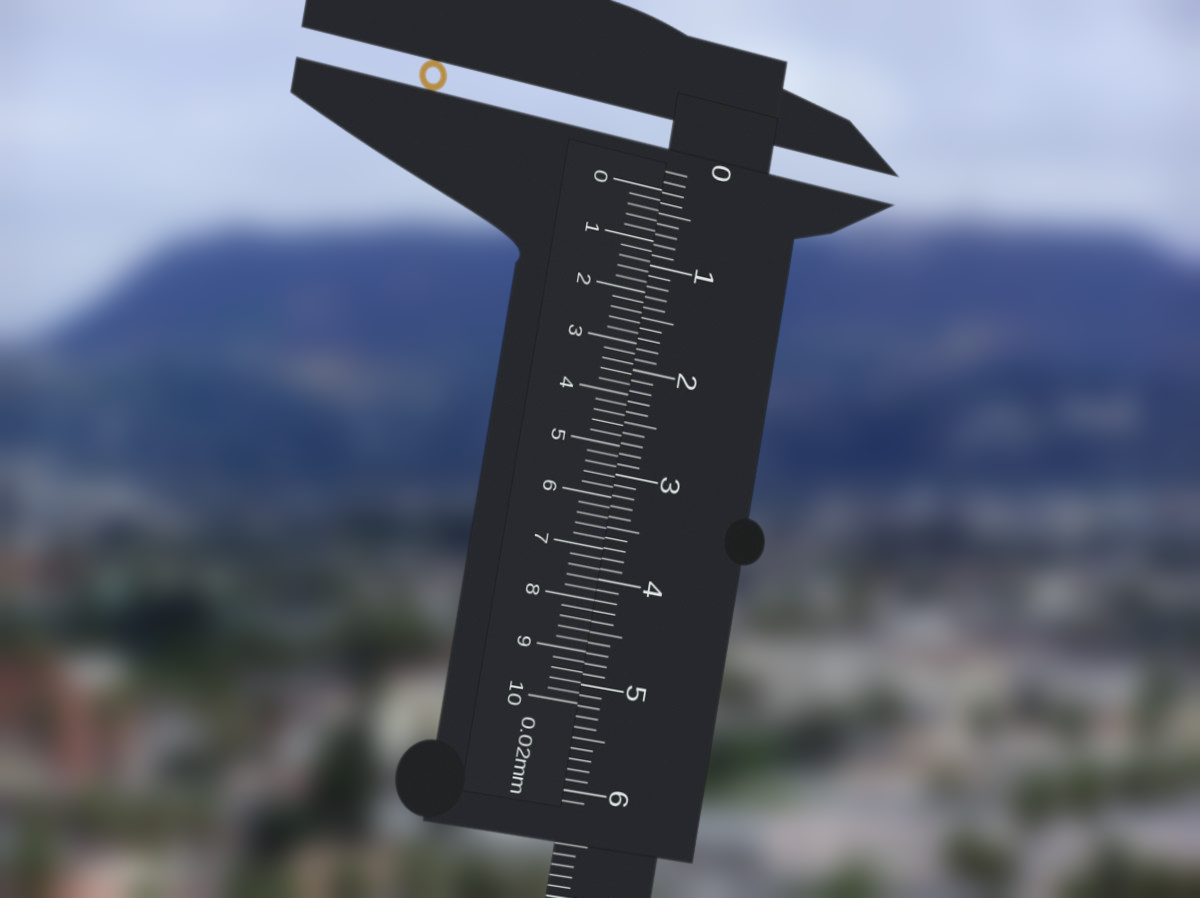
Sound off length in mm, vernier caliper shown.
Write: 2.8 mm
